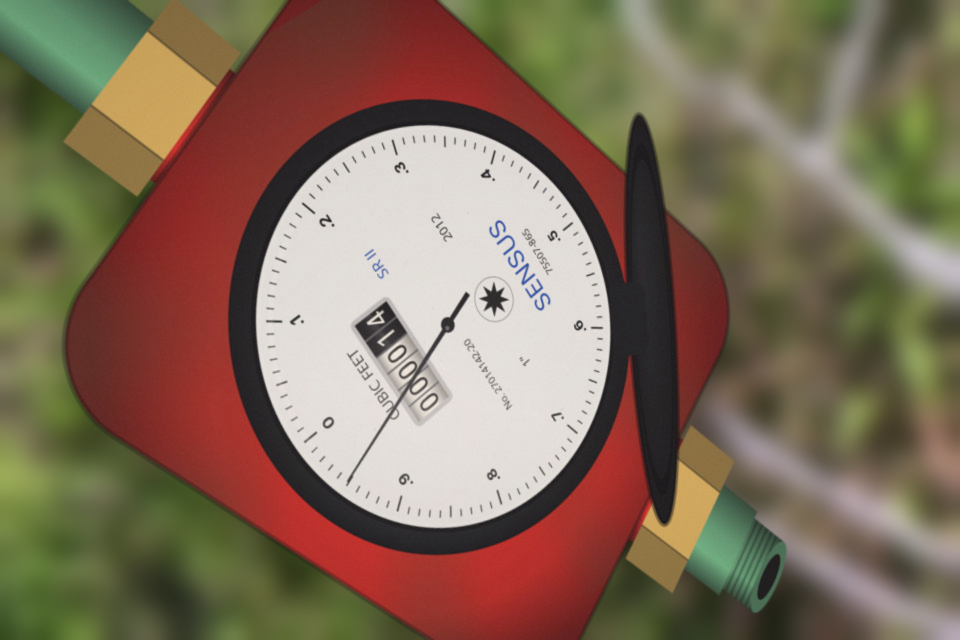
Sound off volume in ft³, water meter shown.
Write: 13.95 ft³
